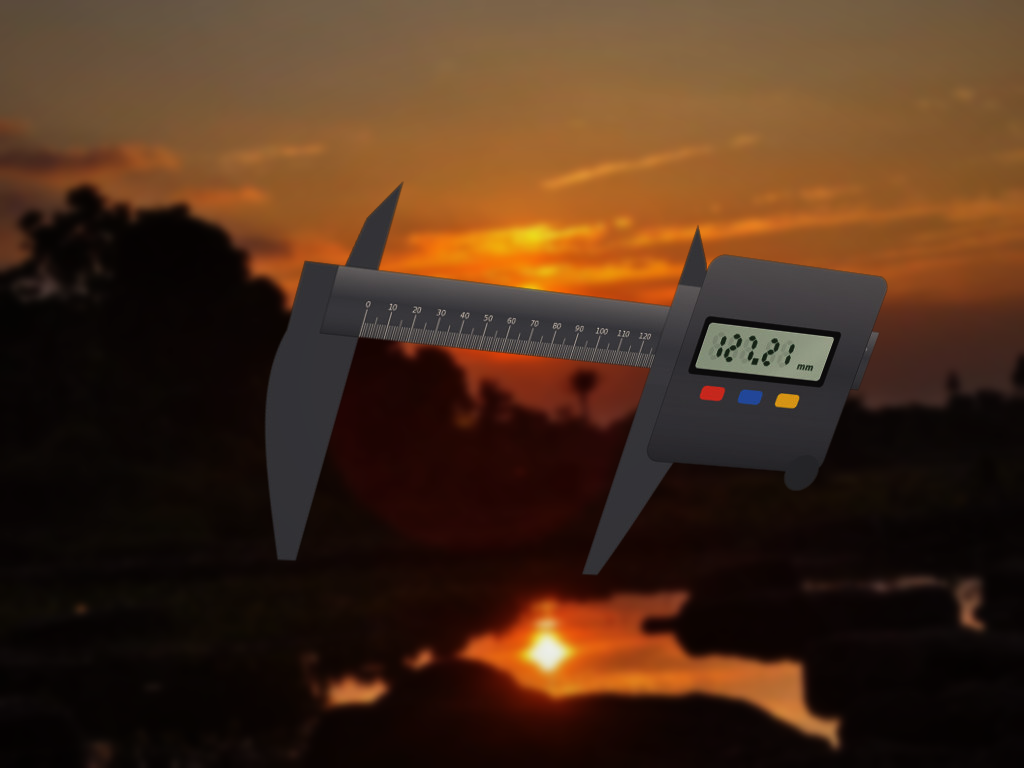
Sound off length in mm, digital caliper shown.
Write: 127.21 mm
